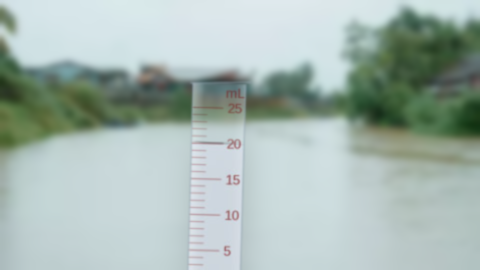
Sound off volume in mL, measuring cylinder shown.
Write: 20 mL
